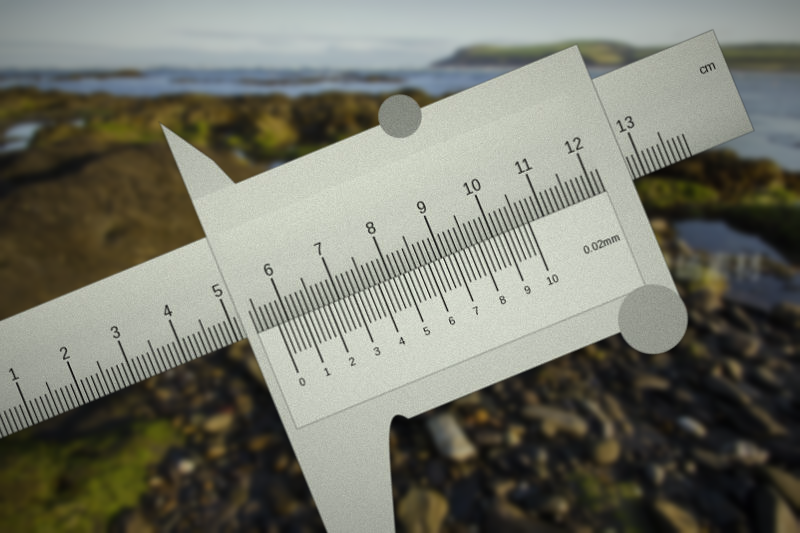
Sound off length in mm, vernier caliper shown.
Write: 58.0 mm
